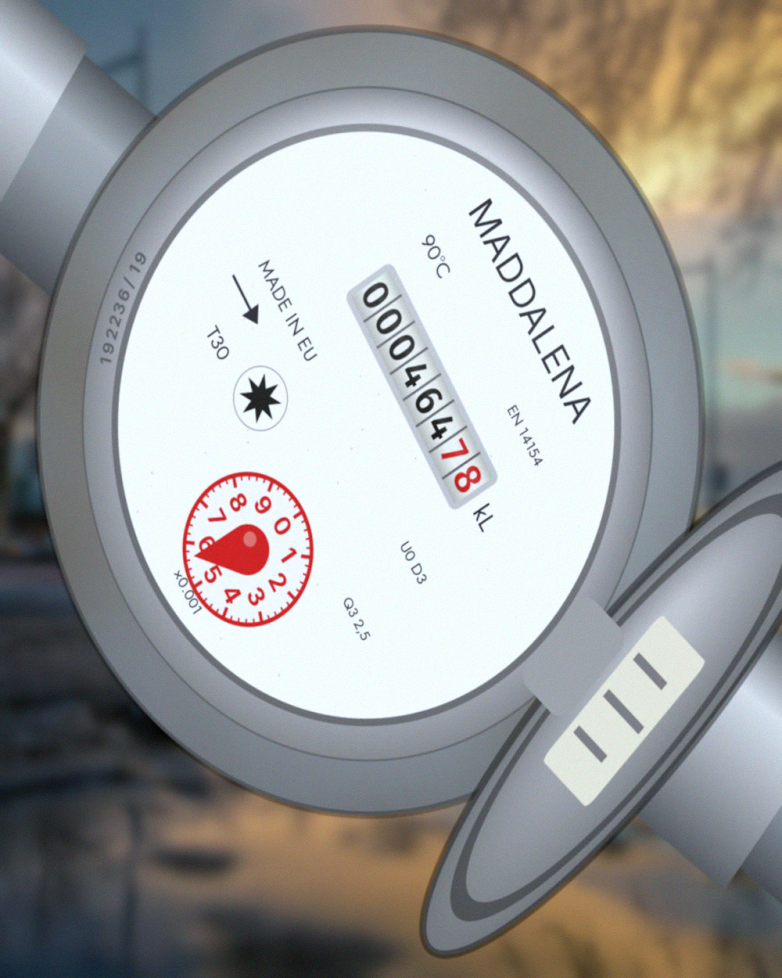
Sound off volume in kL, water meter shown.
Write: 464.785 kL
